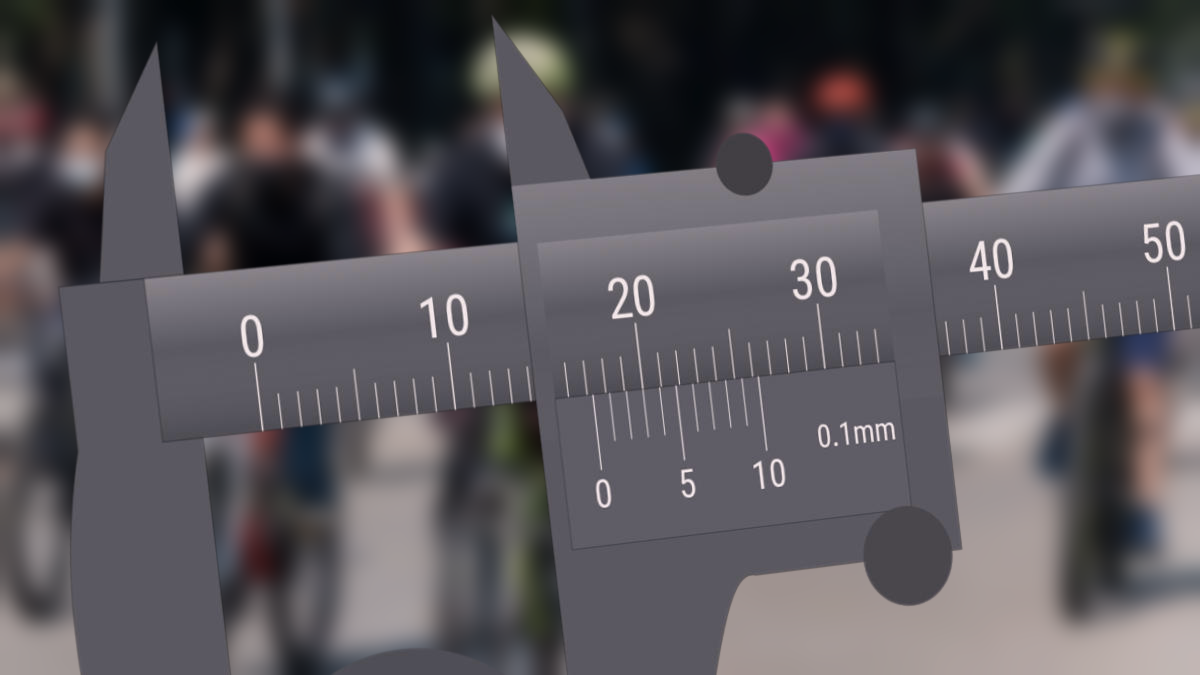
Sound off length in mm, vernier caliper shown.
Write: 17.3 mm
